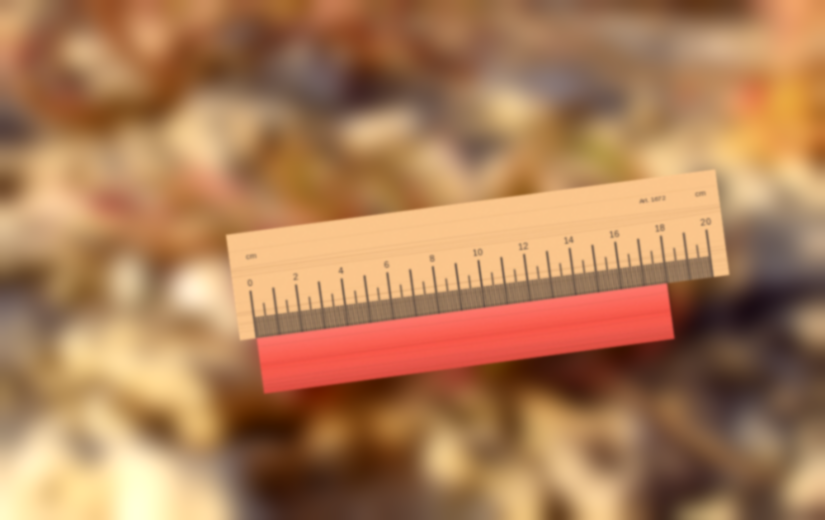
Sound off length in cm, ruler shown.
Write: 18 cm
